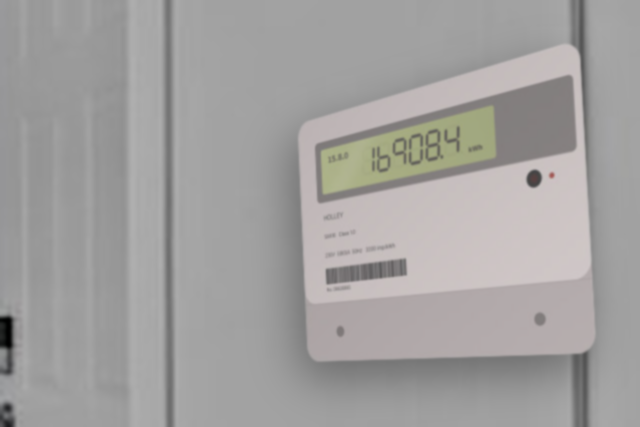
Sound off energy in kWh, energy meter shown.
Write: 16908.4 kWh
